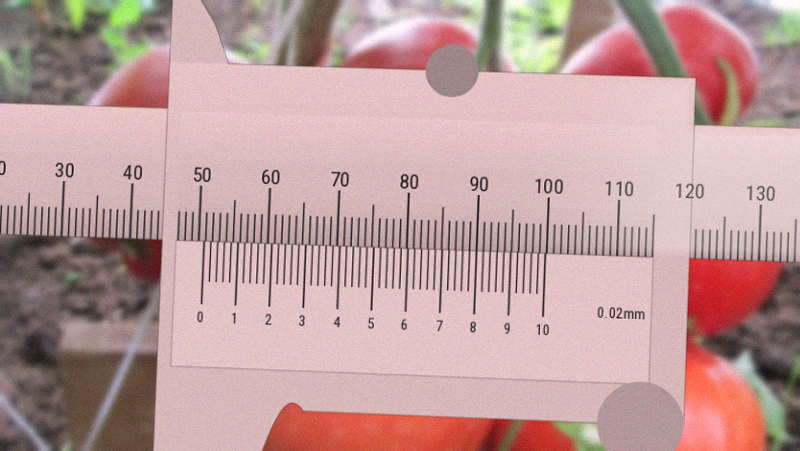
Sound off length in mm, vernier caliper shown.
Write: 50.8 mm
